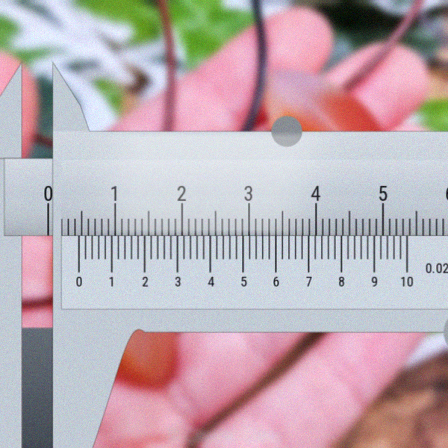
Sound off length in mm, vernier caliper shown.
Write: 4.6 mm
